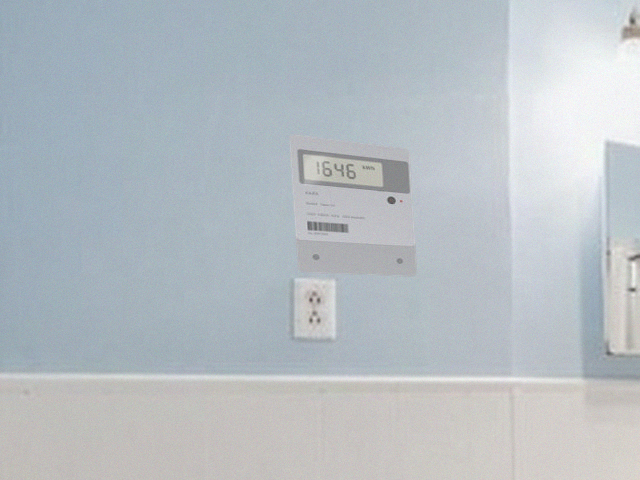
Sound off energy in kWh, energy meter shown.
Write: 1646 kWh
